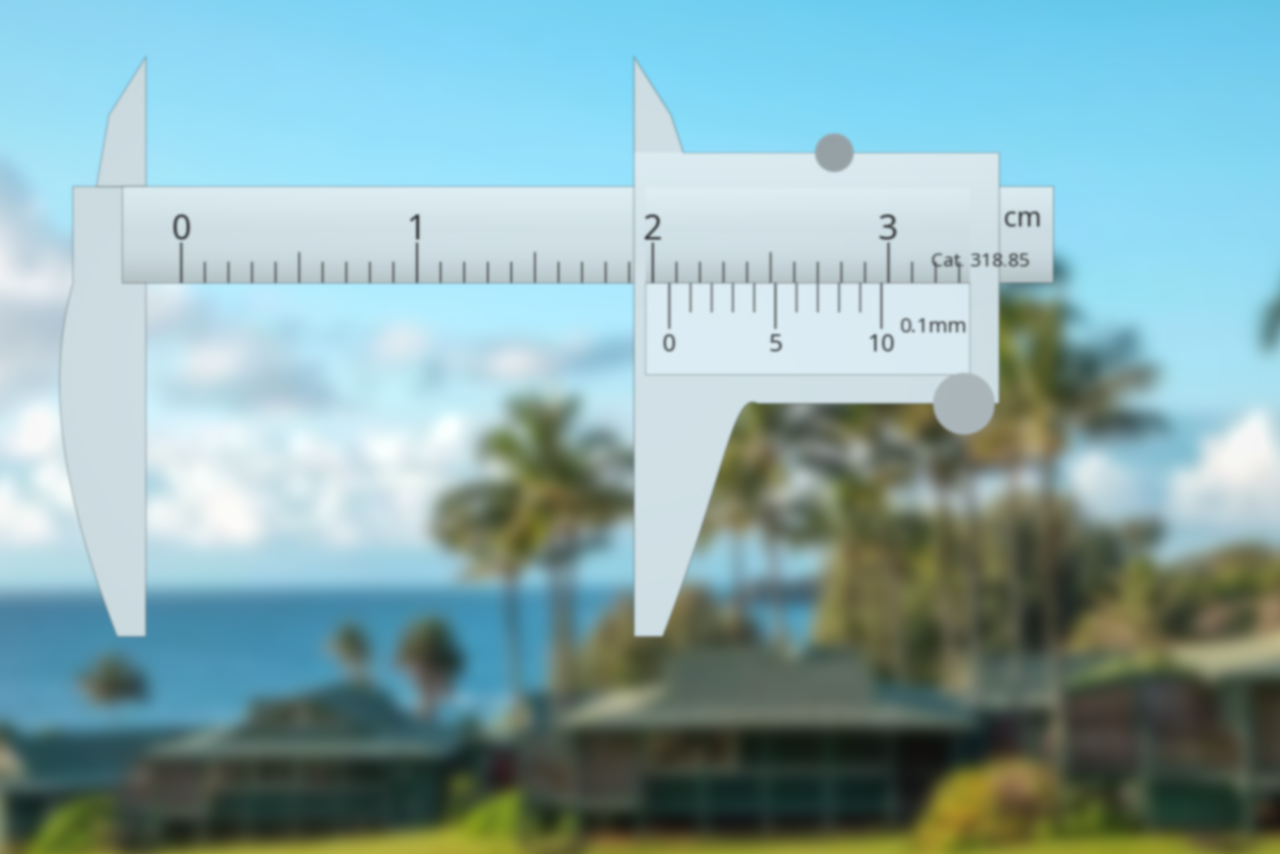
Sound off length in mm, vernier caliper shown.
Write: 20.7 mm
